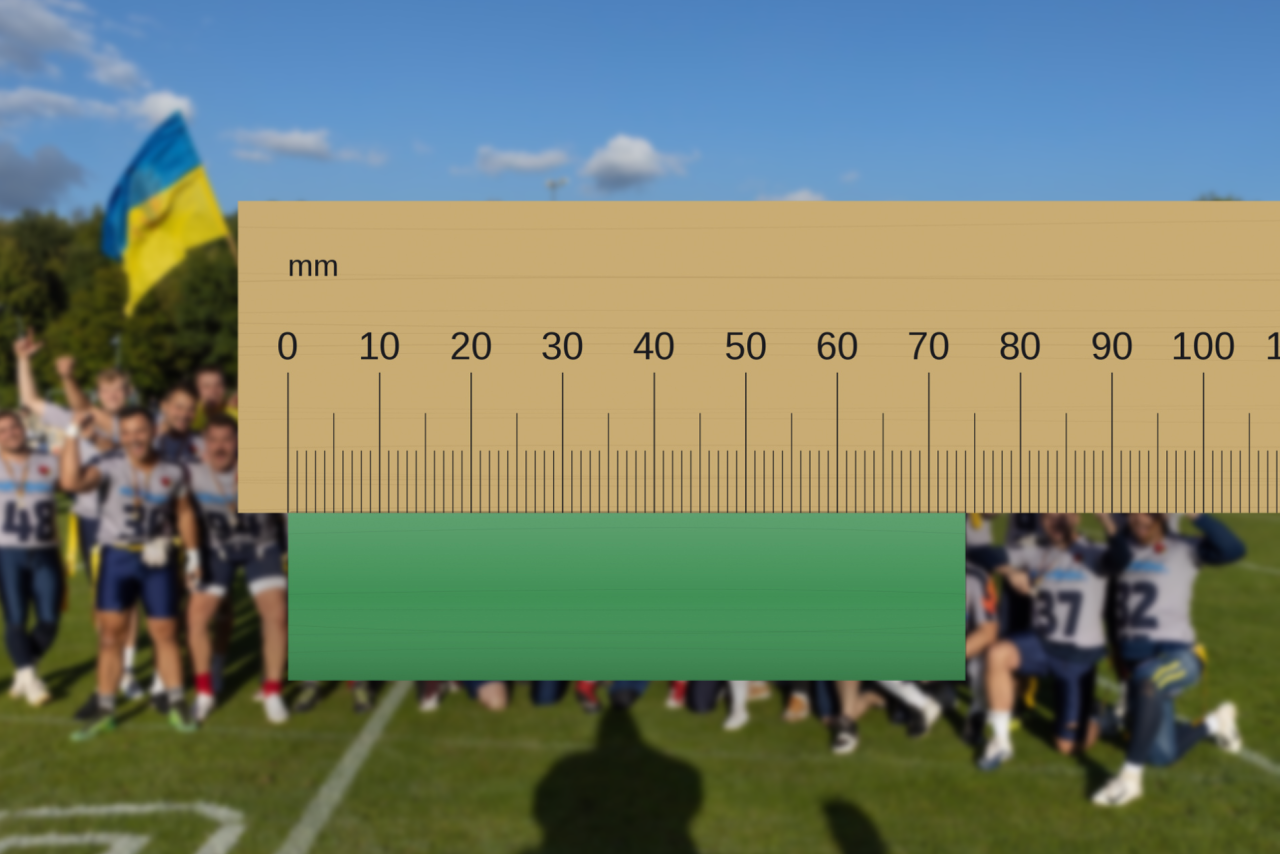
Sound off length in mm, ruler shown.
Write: 74 mm
